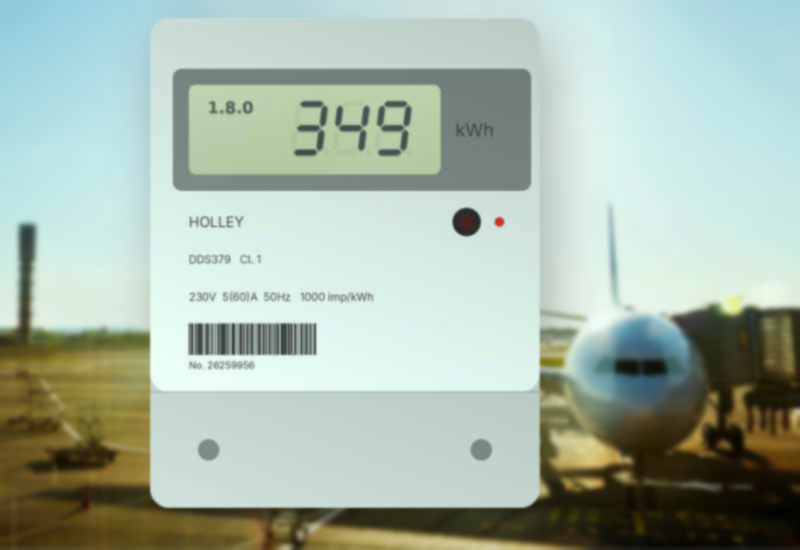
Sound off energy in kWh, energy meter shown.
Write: 349 kWh
